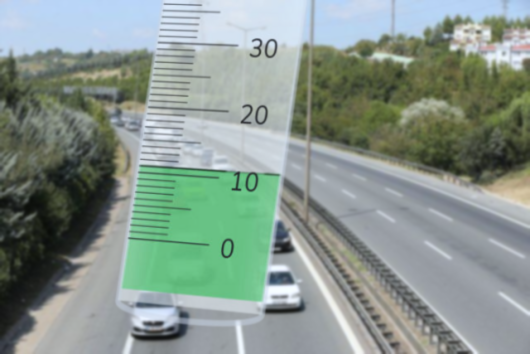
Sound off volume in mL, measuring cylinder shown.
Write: 11 mL
